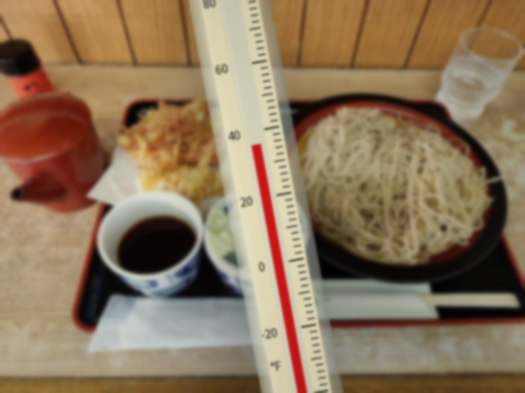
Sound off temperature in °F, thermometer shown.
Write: 36 °F
